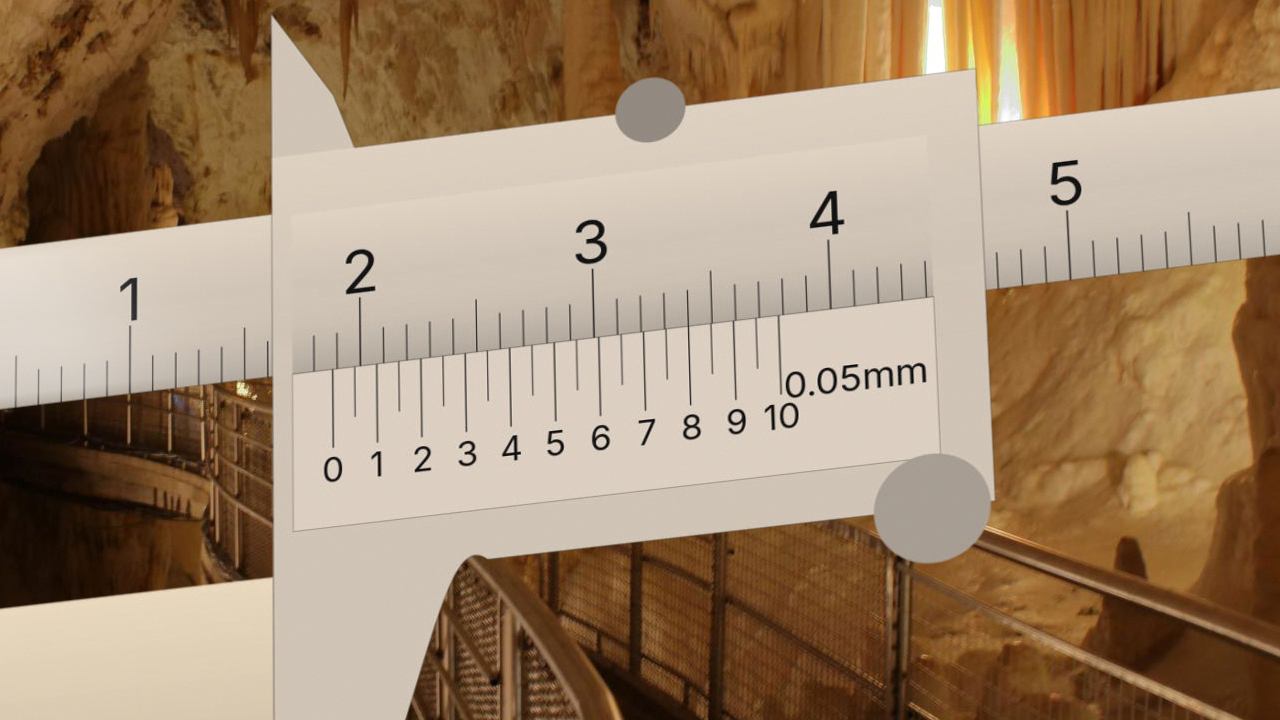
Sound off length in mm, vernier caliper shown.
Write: 18.8 mm
